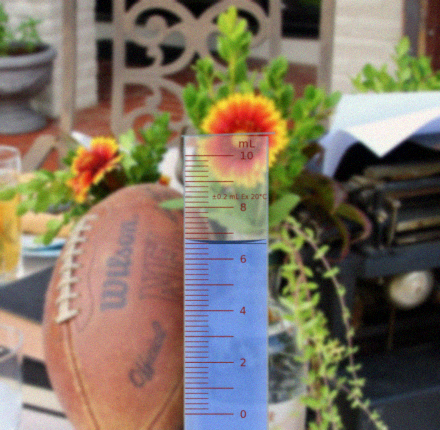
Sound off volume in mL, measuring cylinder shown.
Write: 6.6 mL
